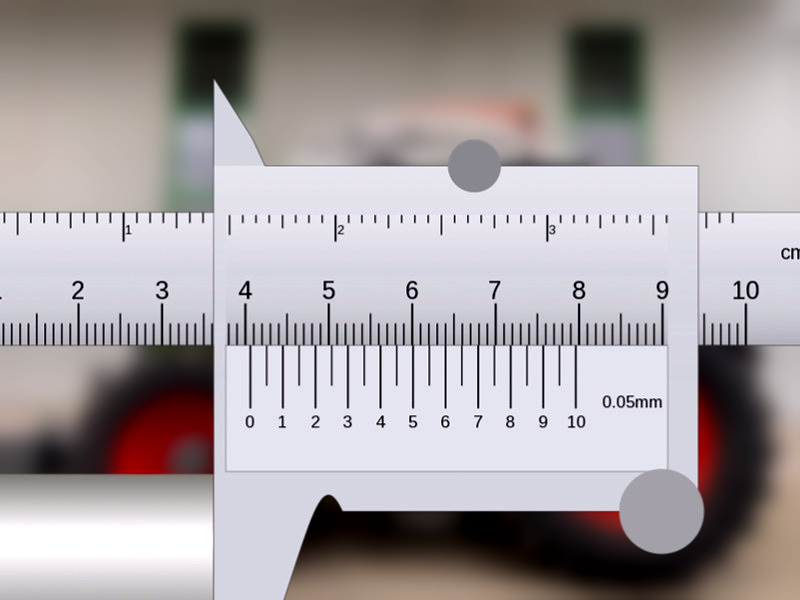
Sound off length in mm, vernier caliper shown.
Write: 40.6 mm
